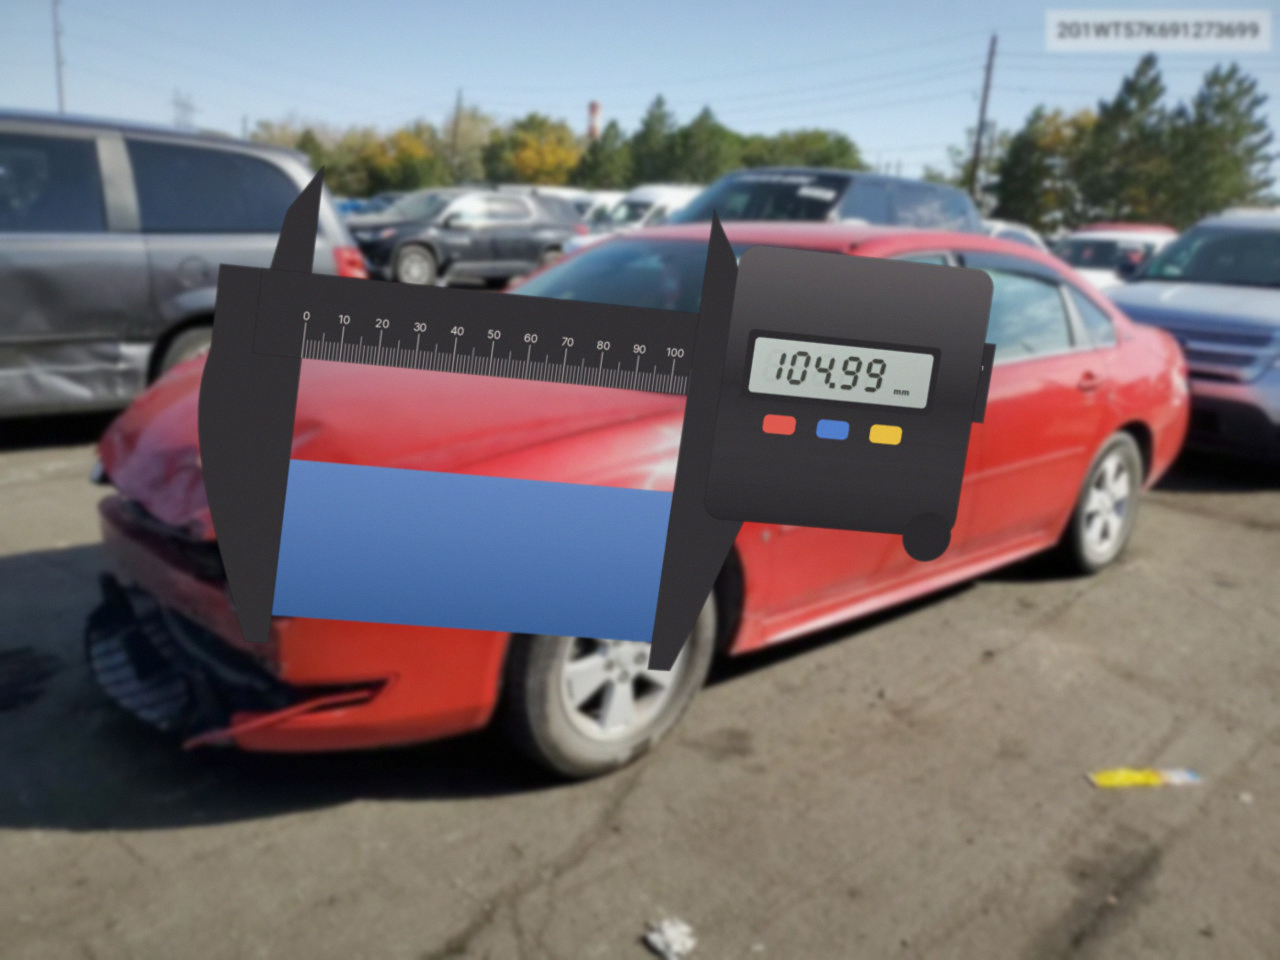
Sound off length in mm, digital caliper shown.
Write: 104.99 mm
